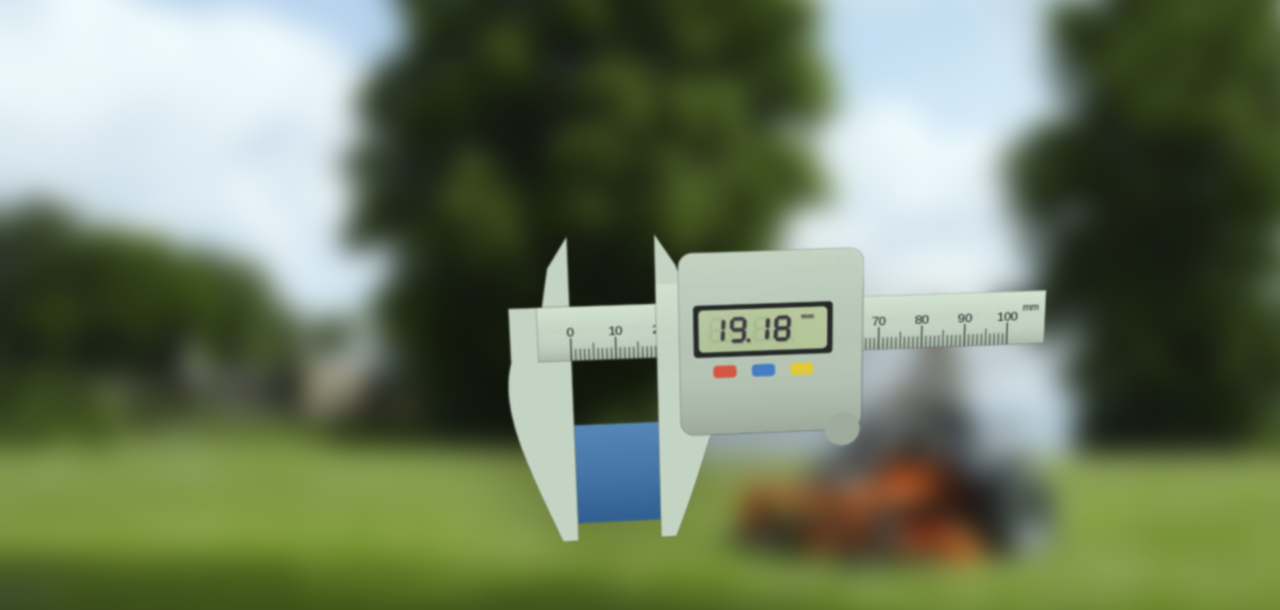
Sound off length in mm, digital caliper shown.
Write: 19.18 mm
